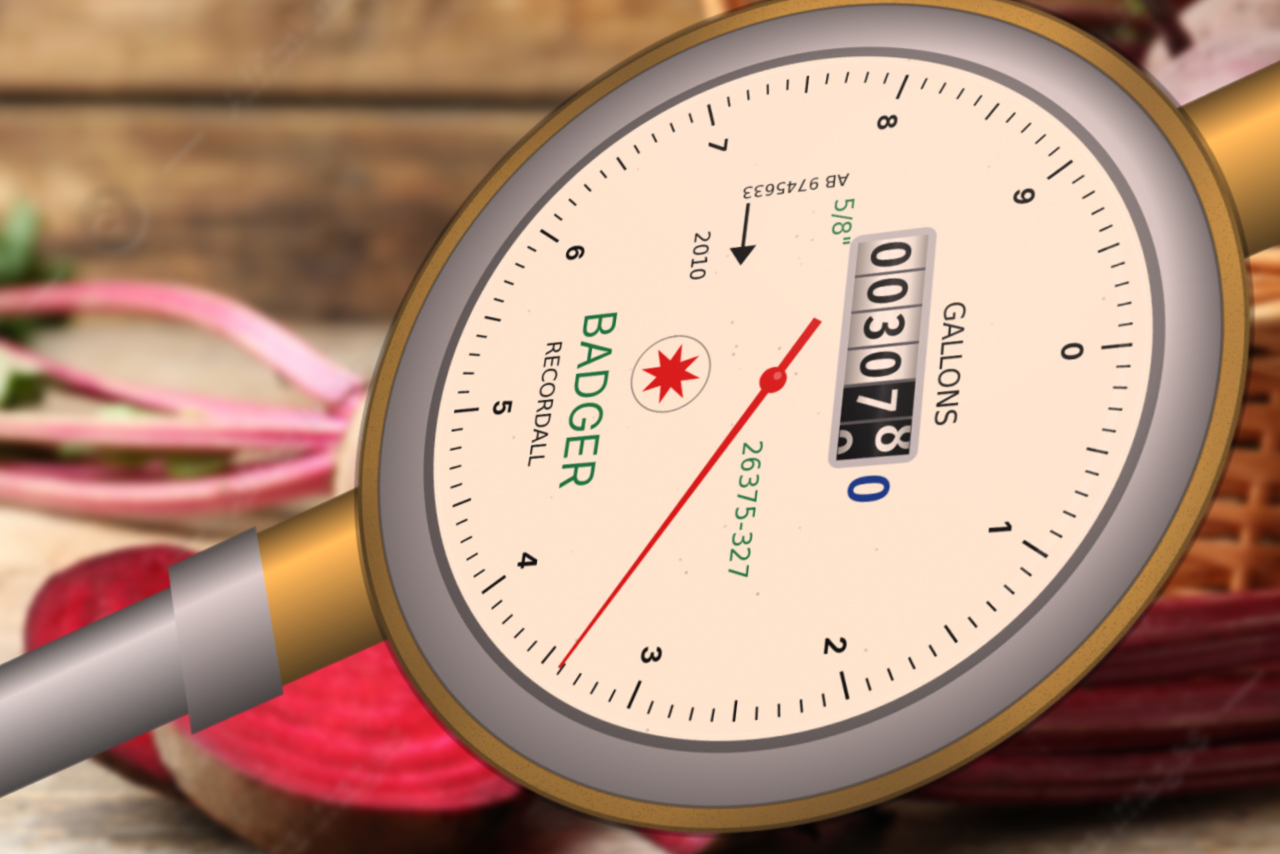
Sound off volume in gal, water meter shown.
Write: 30783.4 gal
